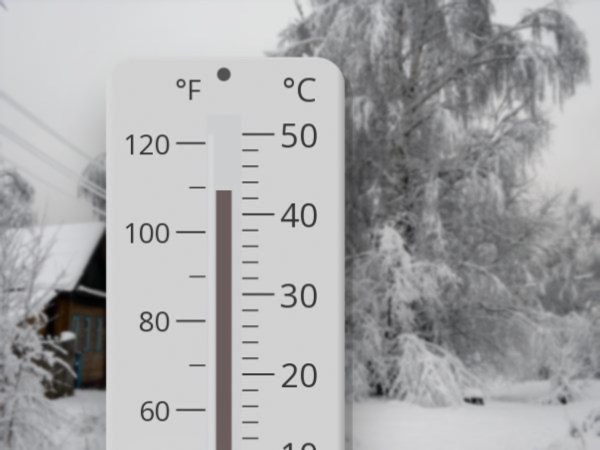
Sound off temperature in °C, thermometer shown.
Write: 43 °C
